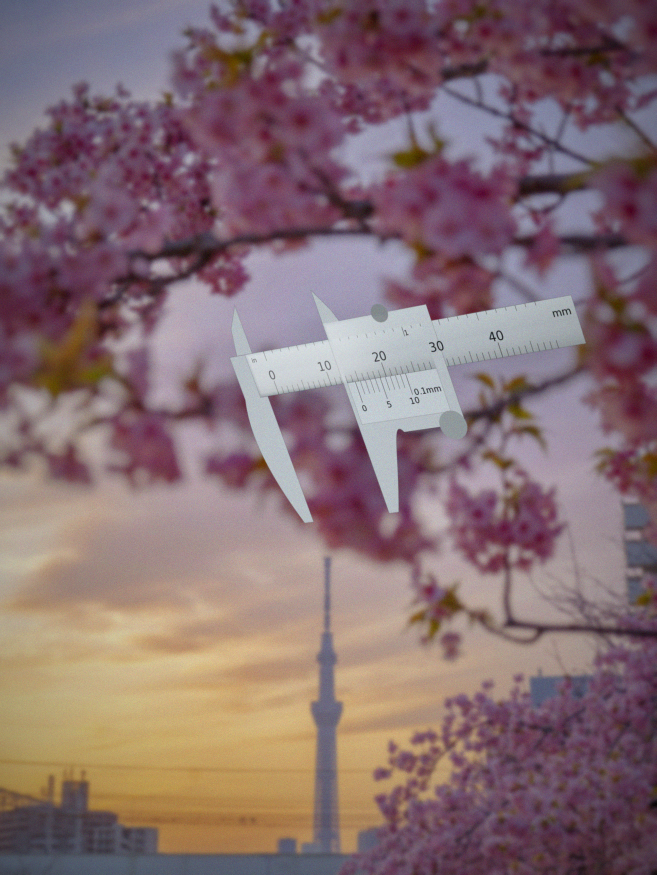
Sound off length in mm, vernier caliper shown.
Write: 14.4 mm
